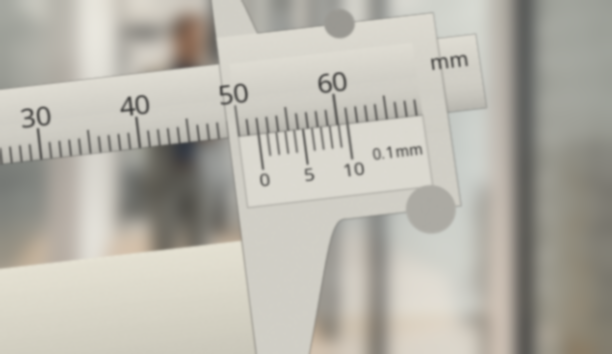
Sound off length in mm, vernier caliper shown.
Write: 52.0 mm
